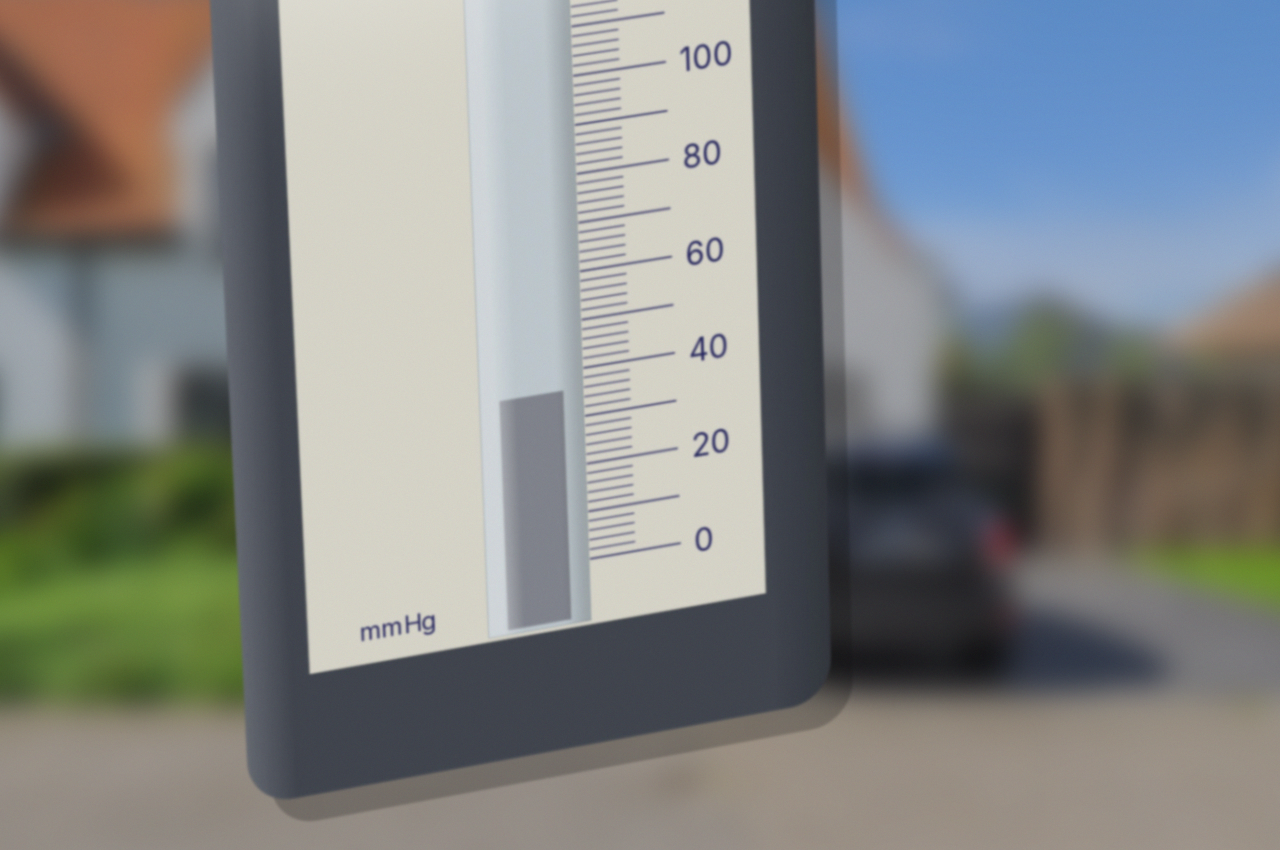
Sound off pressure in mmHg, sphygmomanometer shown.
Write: 36 mmHg
